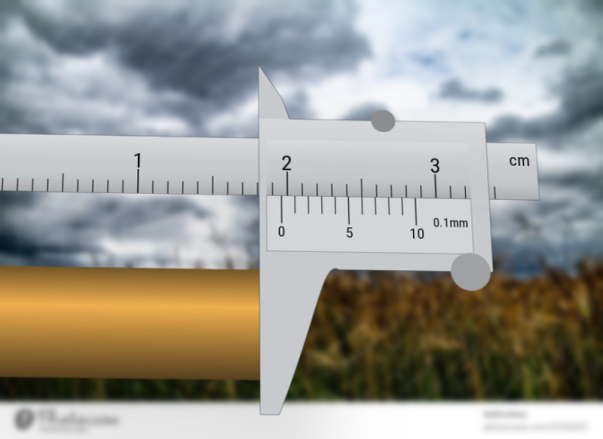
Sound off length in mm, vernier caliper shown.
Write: 19.6 mm
